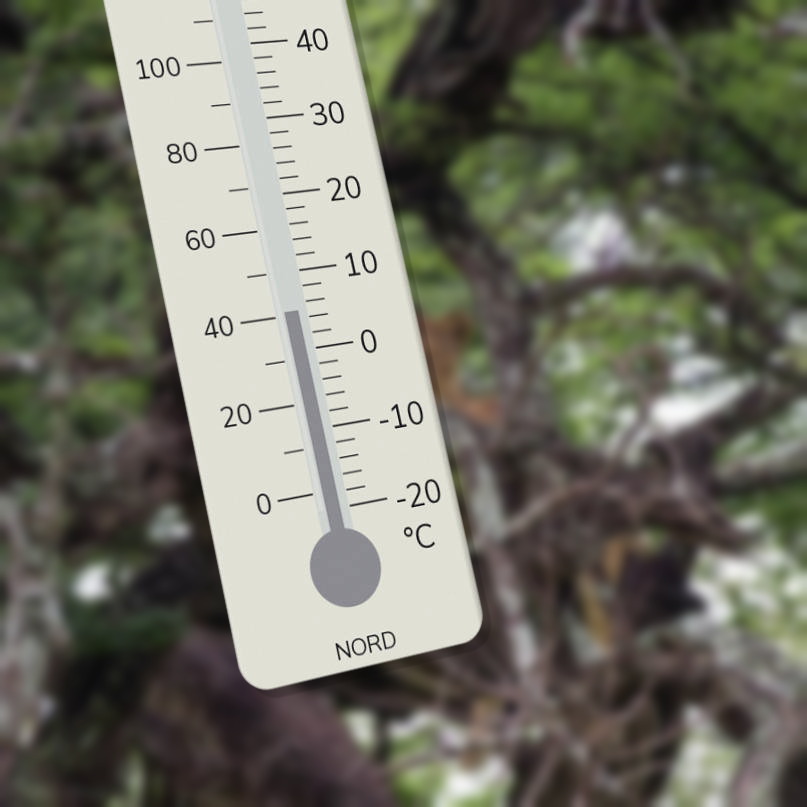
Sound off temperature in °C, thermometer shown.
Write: 5 °C
